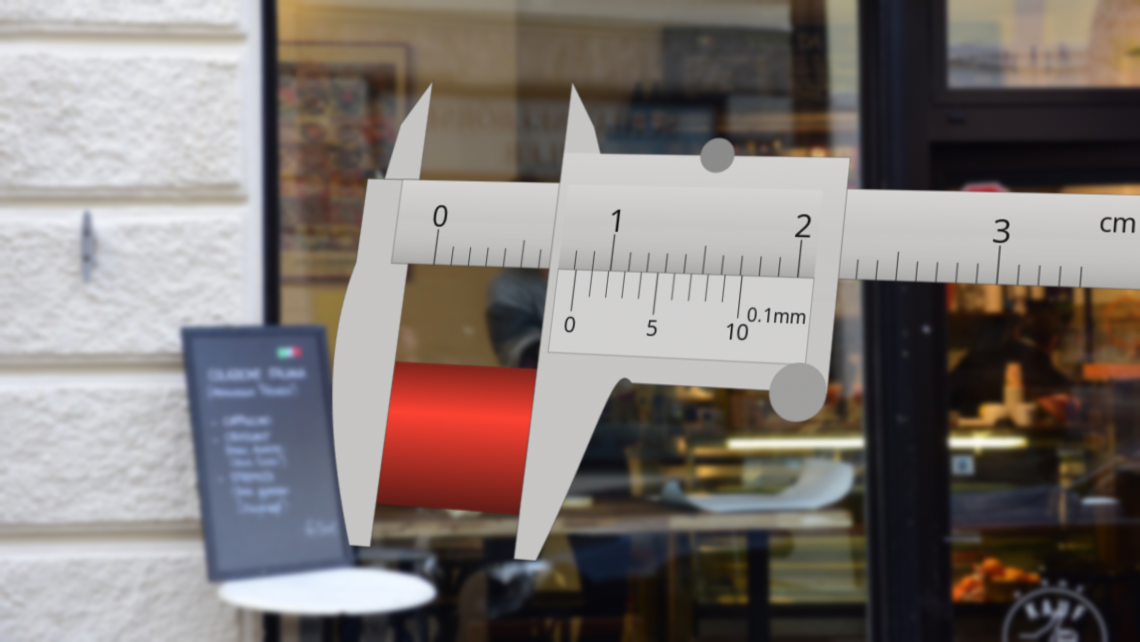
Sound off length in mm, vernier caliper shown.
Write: 8.1 mm
